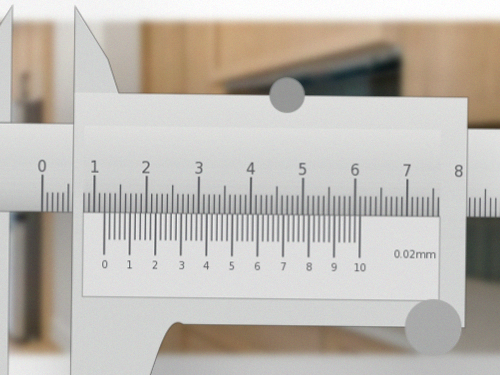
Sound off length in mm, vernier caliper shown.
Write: 12.0 mm
